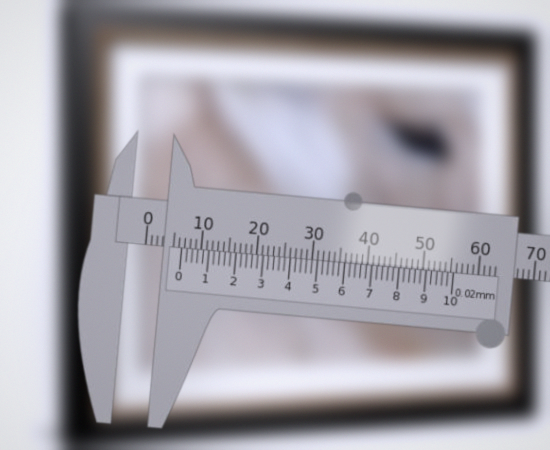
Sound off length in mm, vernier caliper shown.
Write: 6.5 mm
